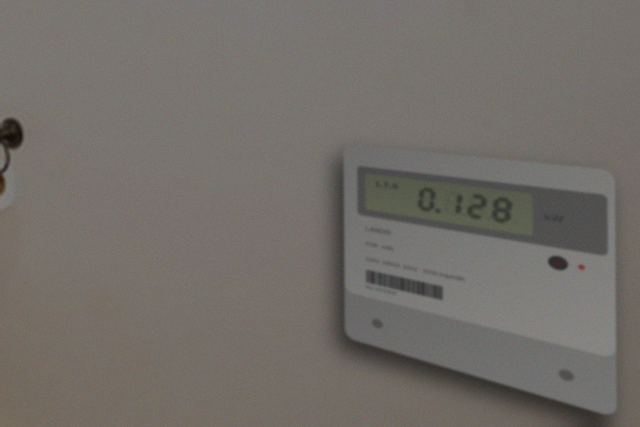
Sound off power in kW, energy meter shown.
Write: 0.128 kW
